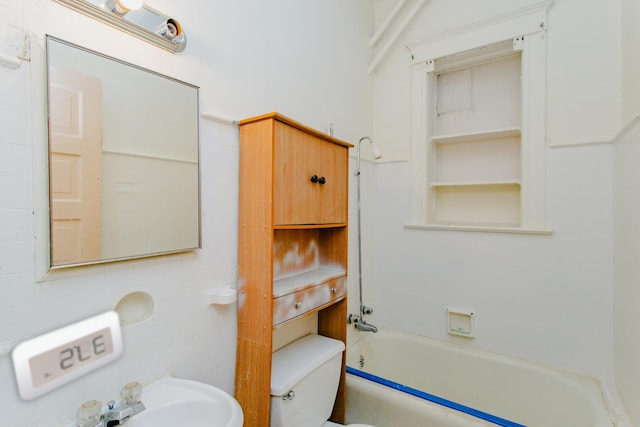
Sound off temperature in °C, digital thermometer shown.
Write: 37.2 °C
